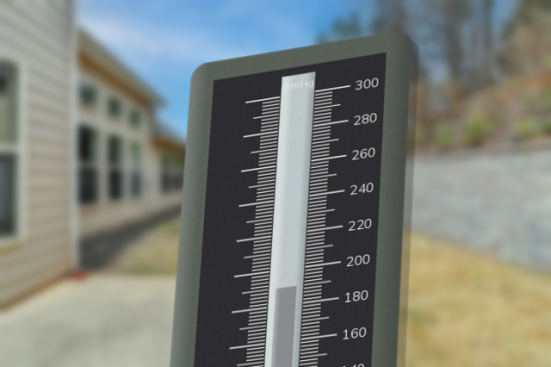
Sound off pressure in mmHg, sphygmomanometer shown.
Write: 190 mmHg
